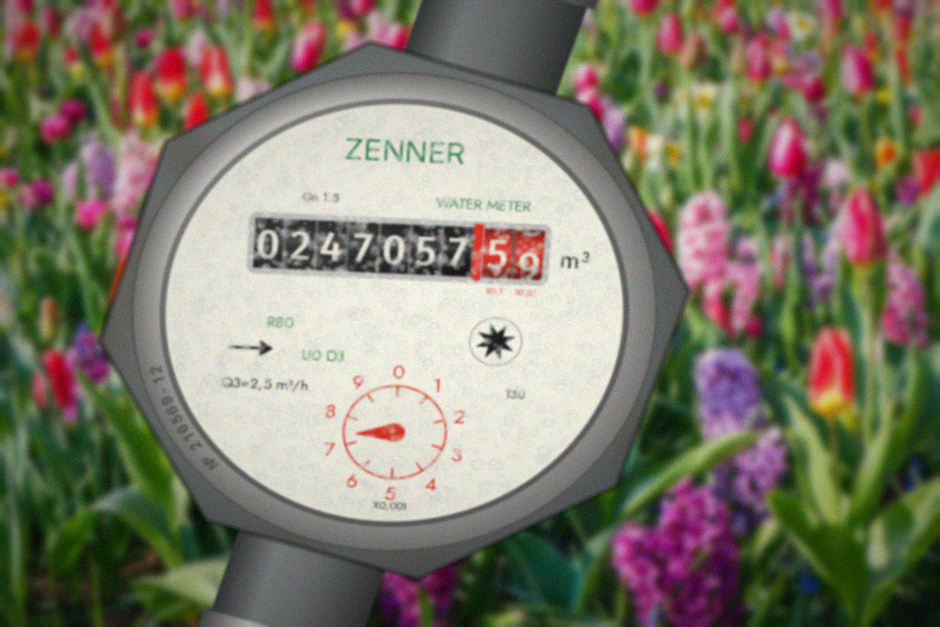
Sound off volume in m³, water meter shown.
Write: 247057.587 m³
